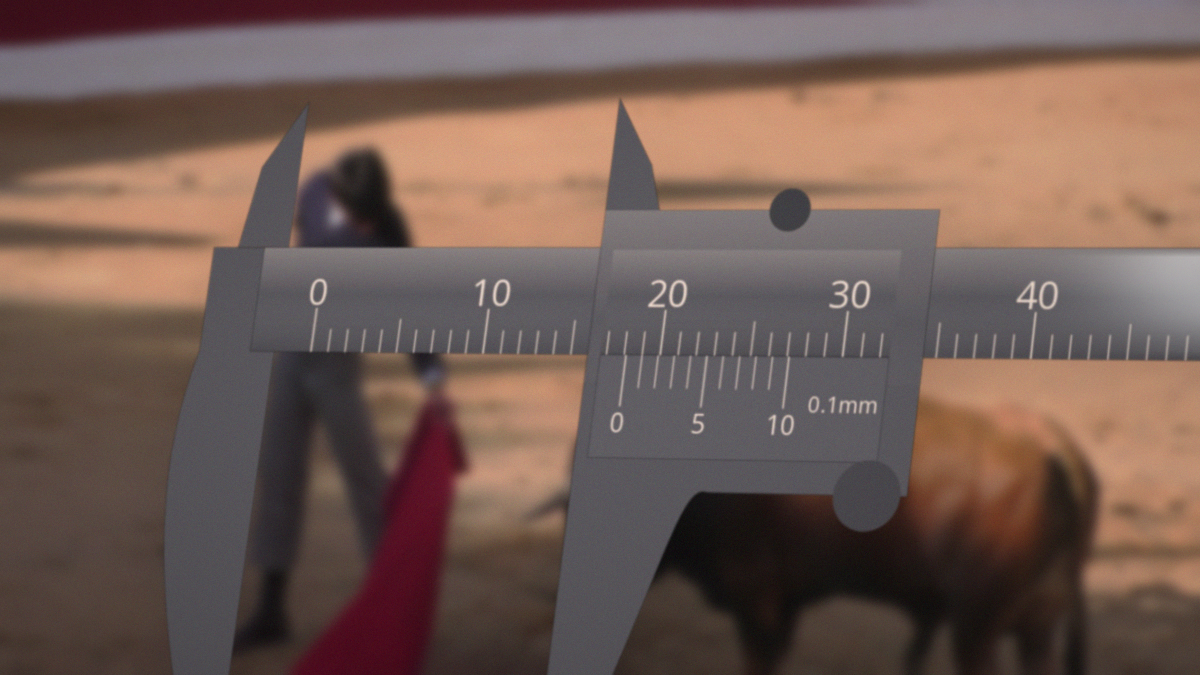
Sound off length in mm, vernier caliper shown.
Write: 18.1 mm
